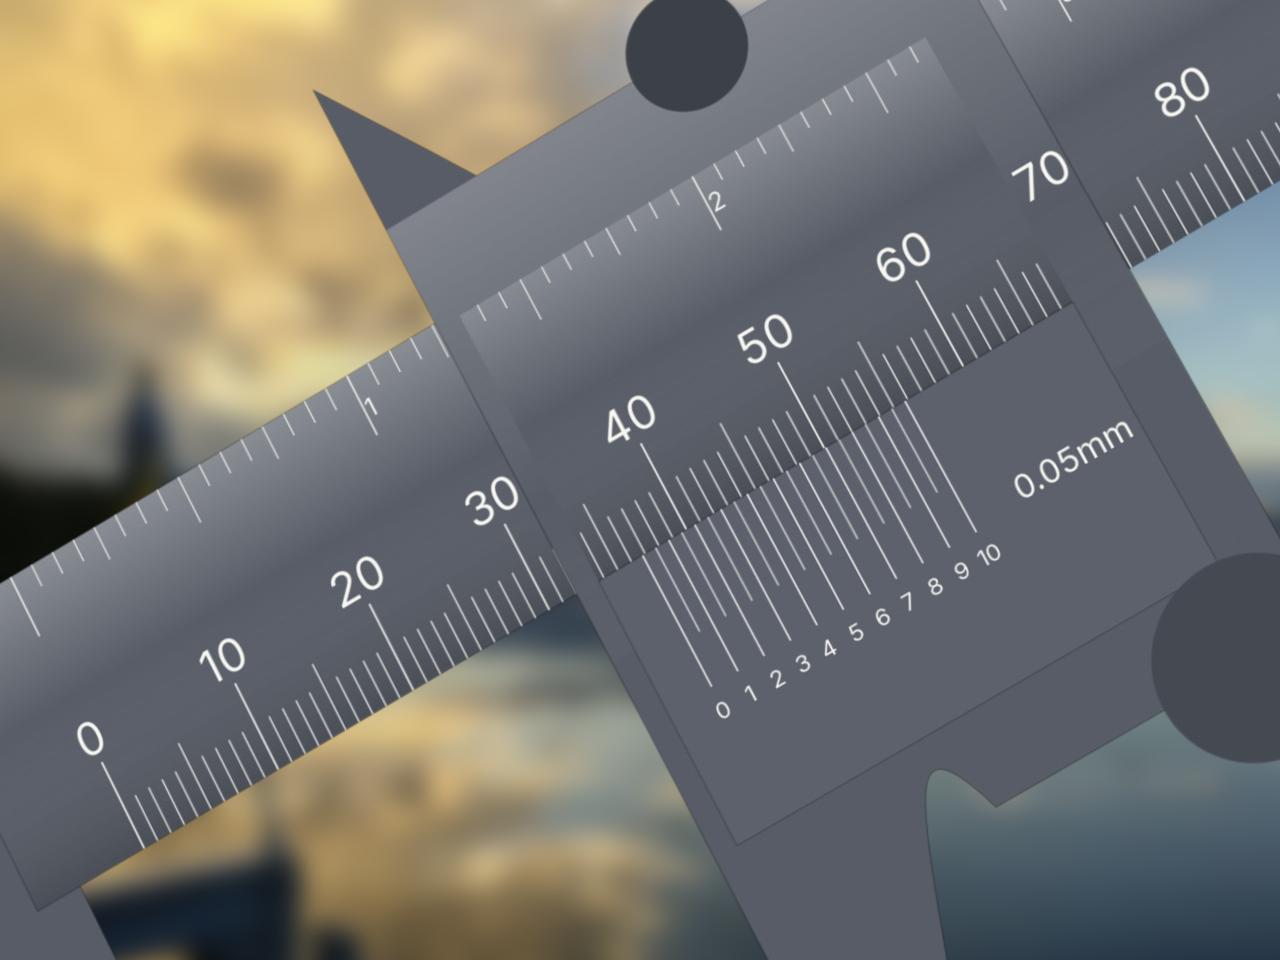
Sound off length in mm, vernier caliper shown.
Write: 36.8 mm
